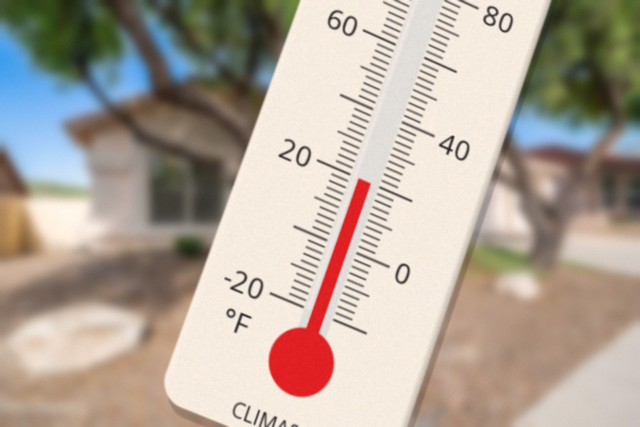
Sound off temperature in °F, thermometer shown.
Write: 20 °F
